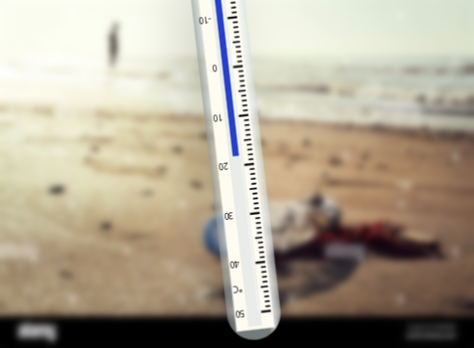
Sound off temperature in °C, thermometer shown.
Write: 18 °C
